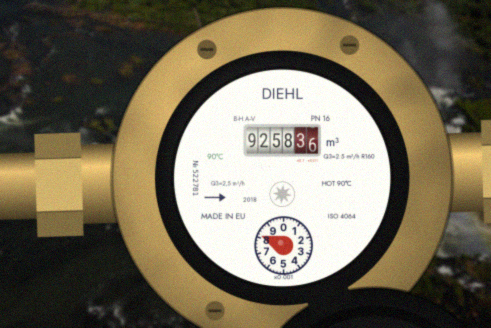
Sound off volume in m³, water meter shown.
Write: 9258.358 m³
